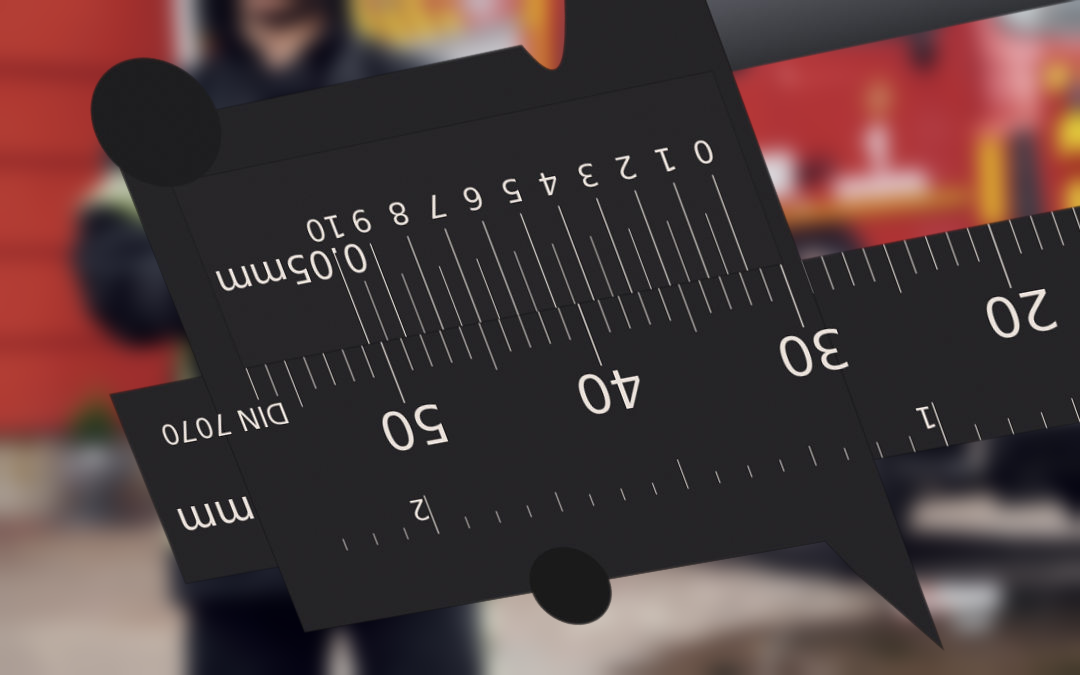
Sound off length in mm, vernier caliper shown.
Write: 31.6 mm
